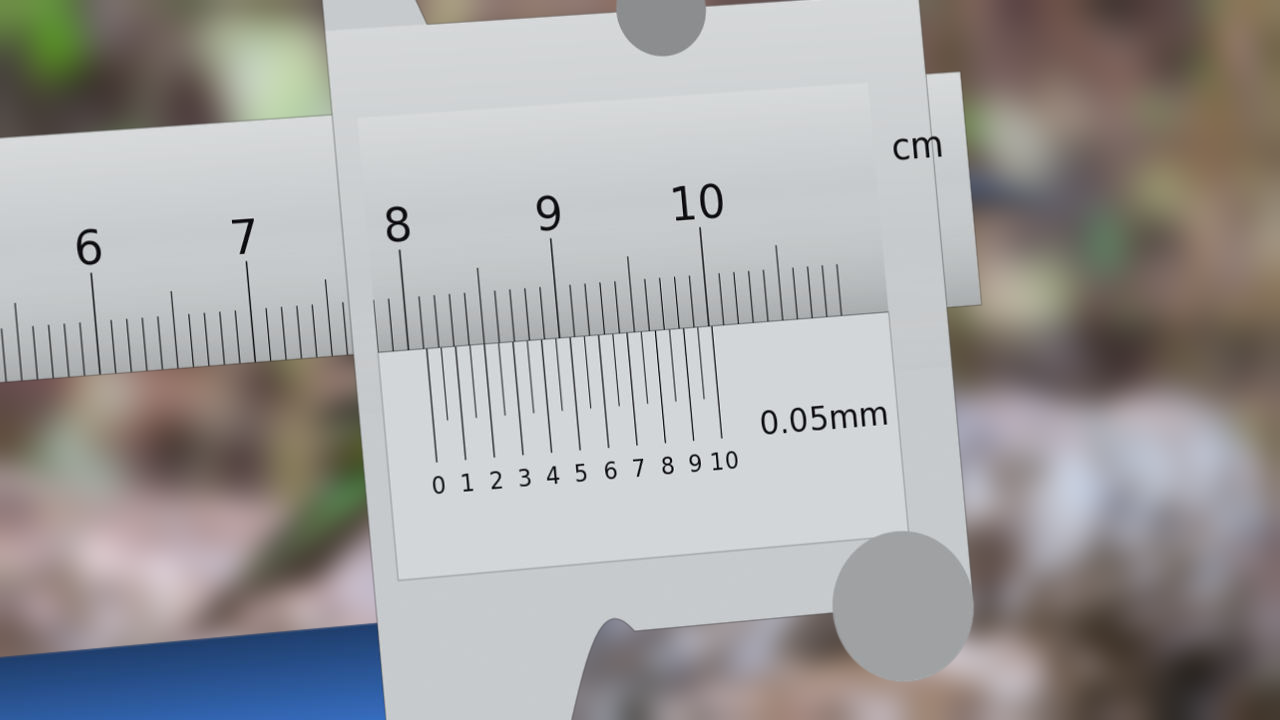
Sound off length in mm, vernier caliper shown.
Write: 81.2 mm
